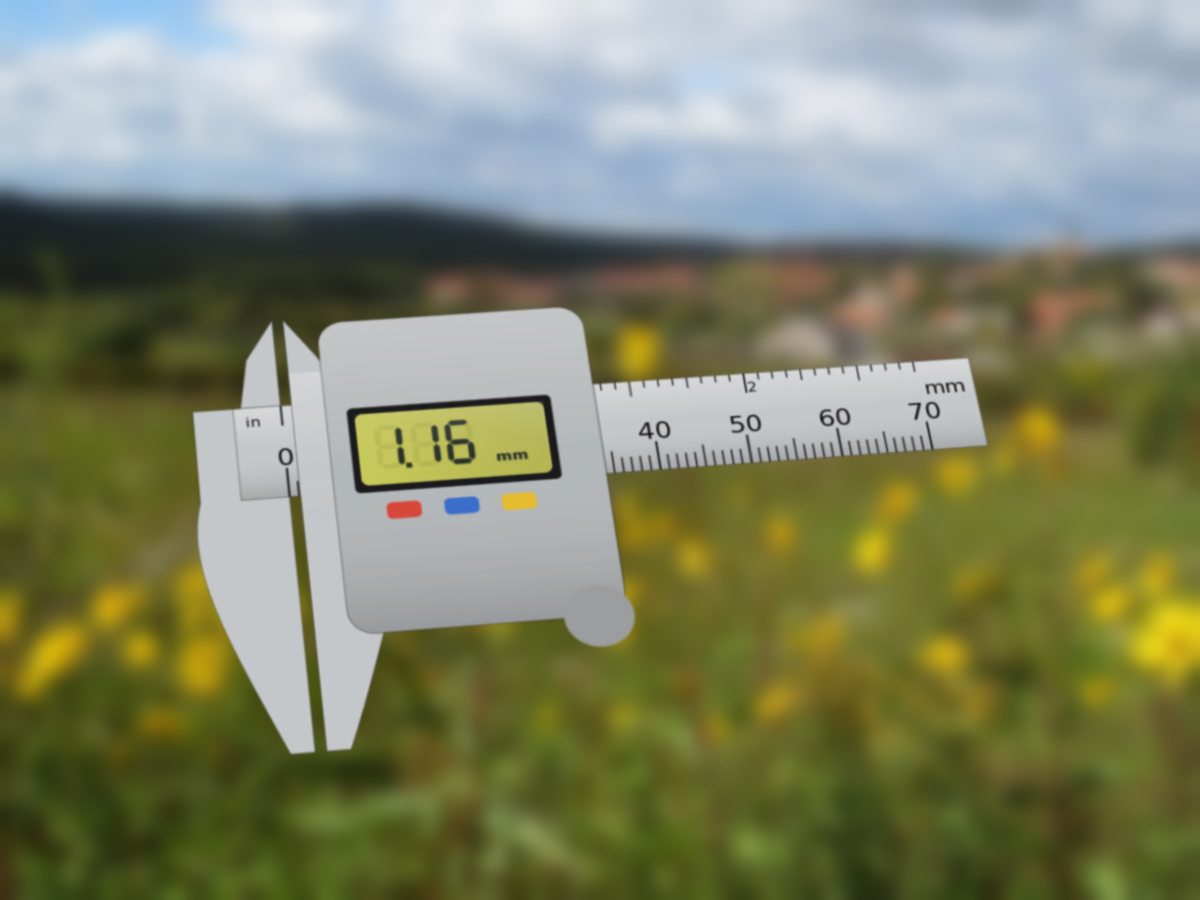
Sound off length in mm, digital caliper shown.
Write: 1.16 mm
